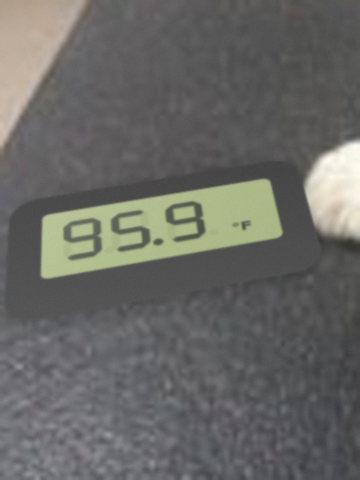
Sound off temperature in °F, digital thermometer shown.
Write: 95.9 °F
